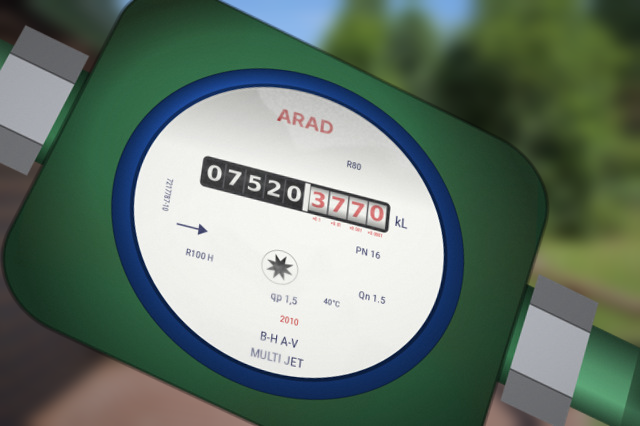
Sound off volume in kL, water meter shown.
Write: 7520.3770 kL
